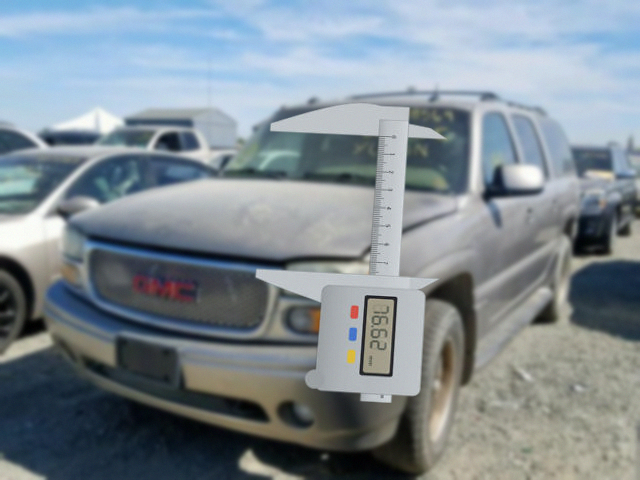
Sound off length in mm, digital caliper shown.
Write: 76.62 mm
